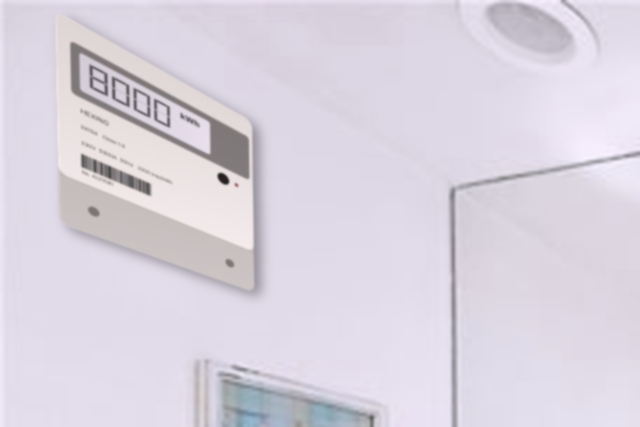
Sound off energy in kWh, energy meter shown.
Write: 8000 kWh
